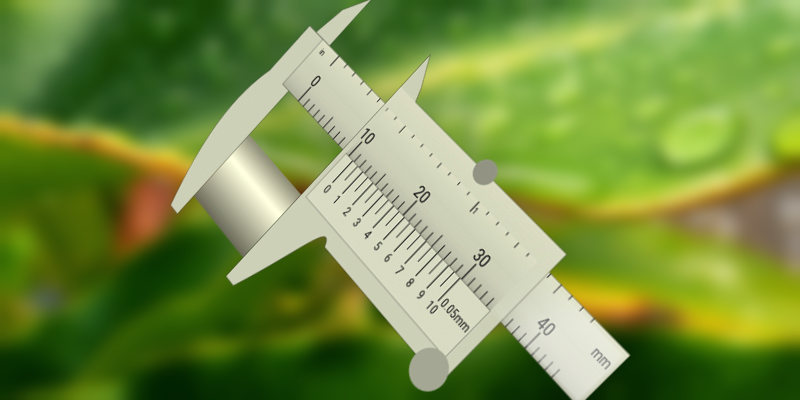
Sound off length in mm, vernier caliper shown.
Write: 10.8 mm
